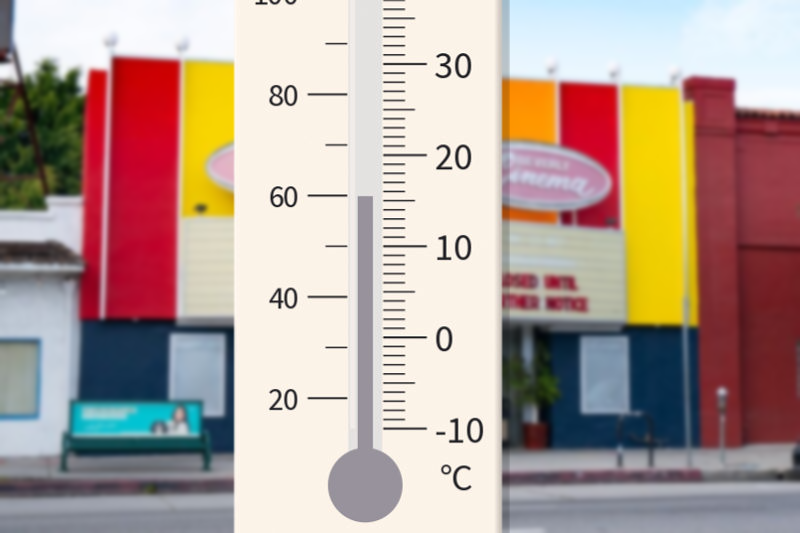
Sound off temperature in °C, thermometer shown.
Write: 15.5 °C
